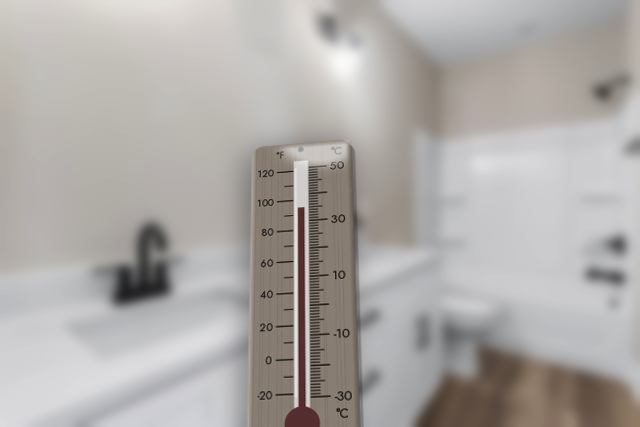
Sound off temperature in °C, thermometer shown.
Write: 35 °C
